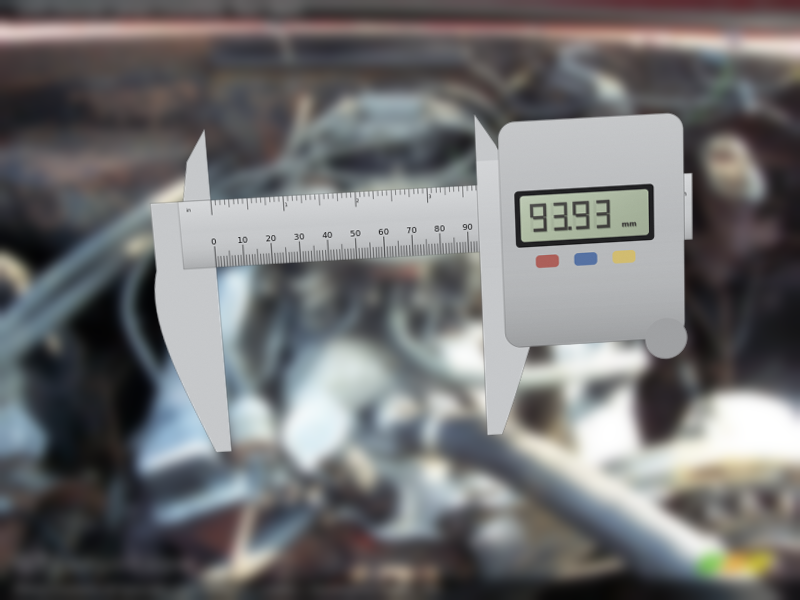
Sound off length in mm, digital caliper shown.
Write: 93.93 mm
